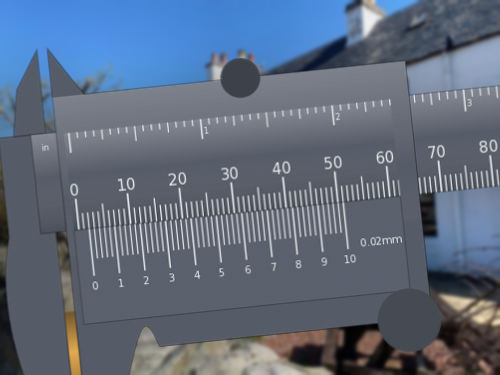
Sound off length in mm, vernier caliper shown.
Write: 2.0 mm
